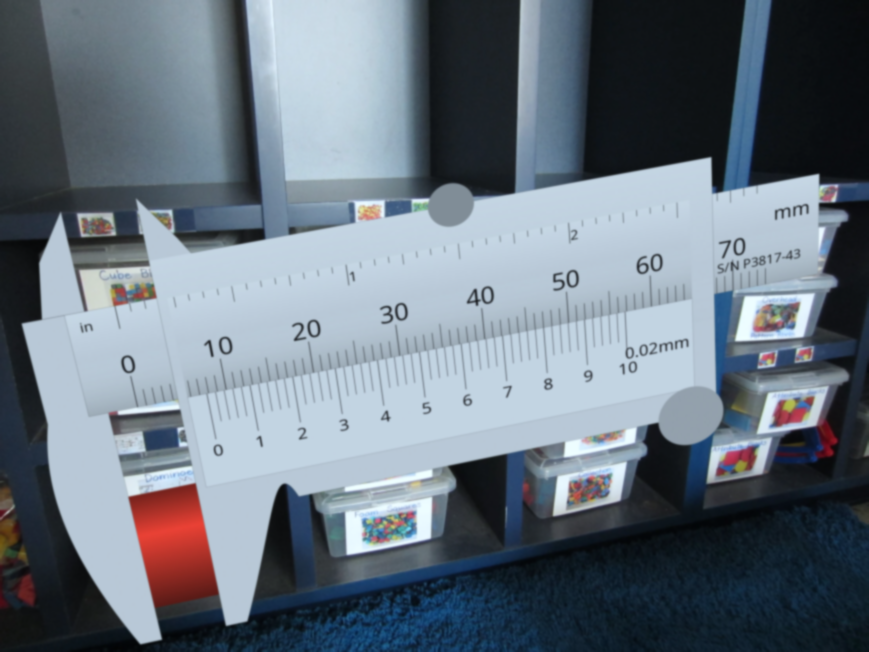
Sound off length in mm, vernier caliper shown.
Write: 7.8 mm
